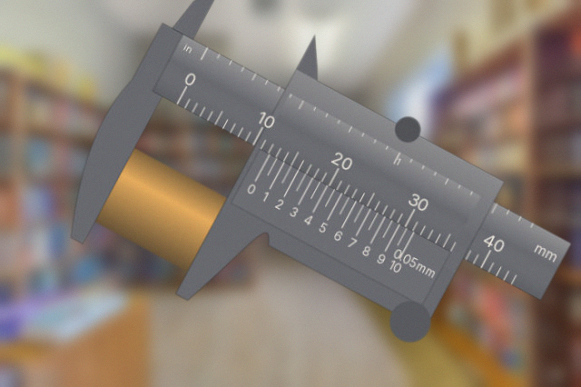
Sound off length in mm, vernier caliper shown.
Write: 12.2 mm
